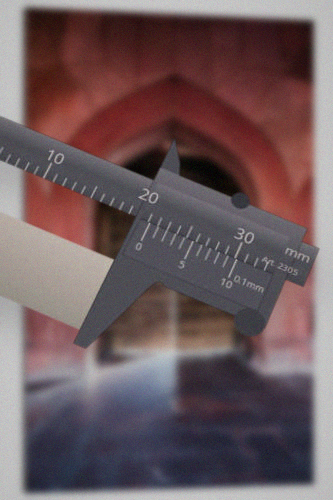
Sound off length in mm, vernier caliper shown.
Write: 21.2 mm
